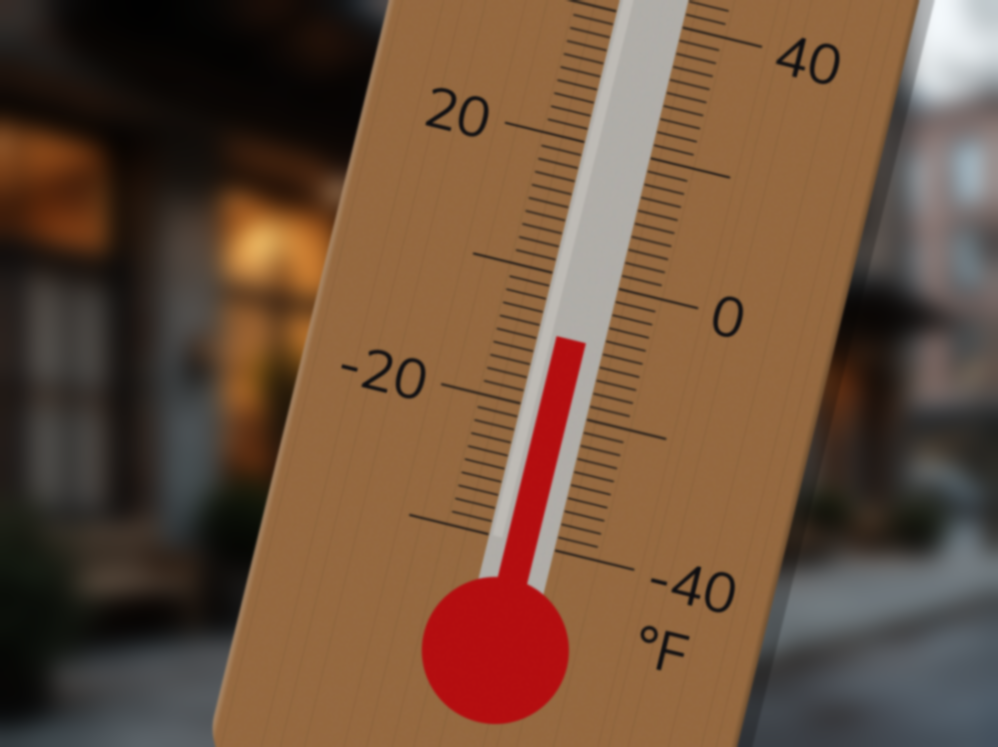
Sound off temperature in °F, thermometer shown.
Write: -9 °F
